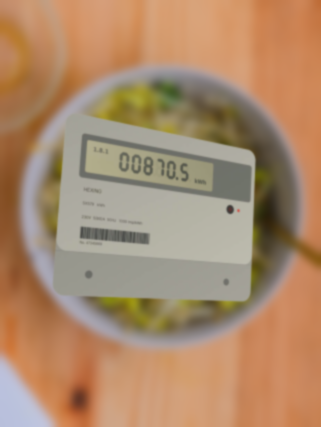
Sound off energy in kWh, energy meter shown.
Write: 870.5 kWh
